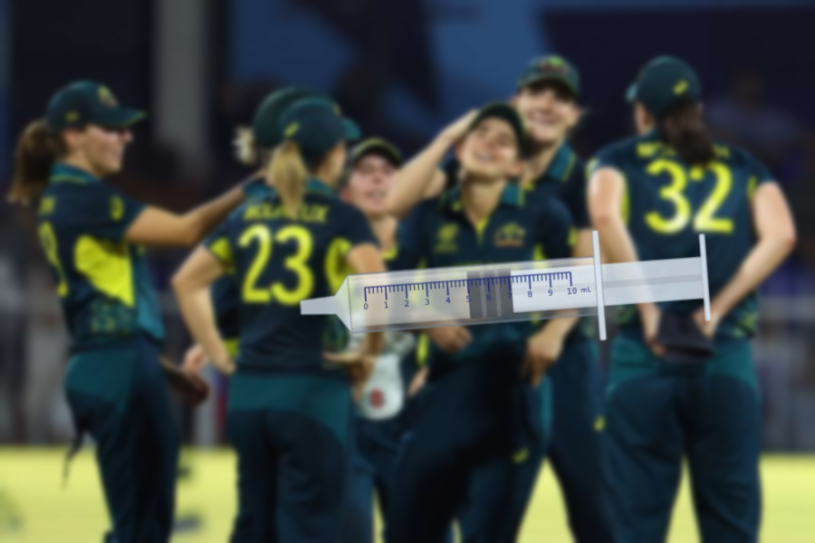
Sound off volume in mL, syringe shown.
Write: 5 mL
